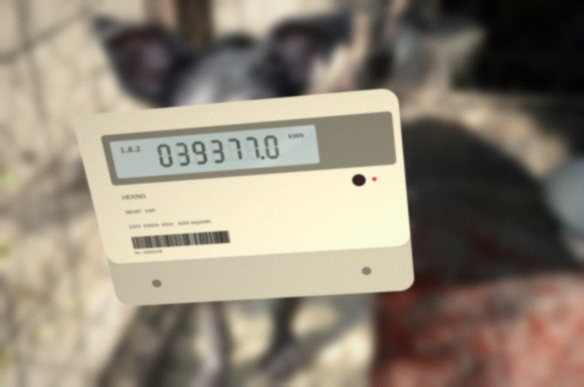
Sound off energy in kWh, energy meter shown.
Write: 39377.0 kWh
